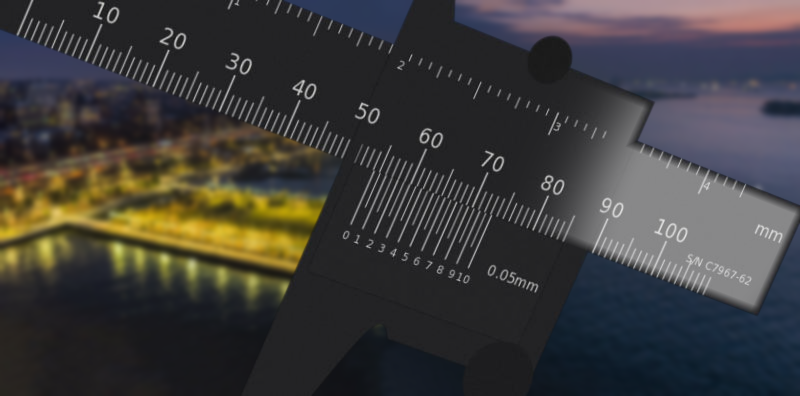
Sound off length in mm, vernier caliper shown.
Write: 54.2 mm
